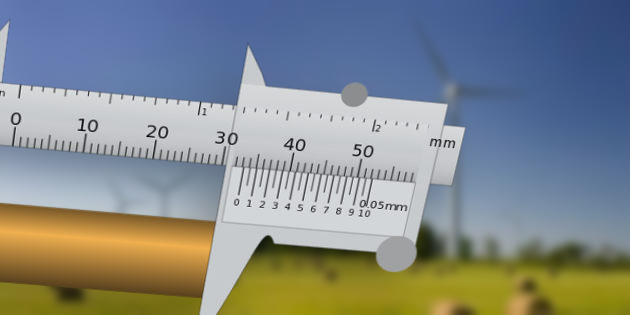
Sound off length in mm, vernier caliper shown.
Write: 33.2 mm
